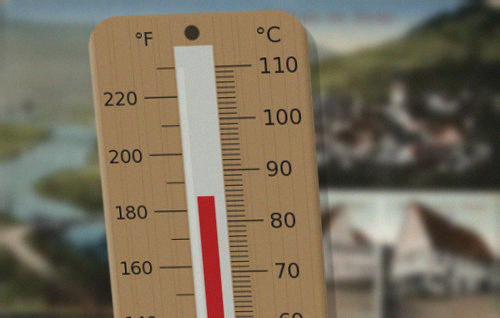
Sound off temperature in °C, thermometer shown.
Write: 85 °C
